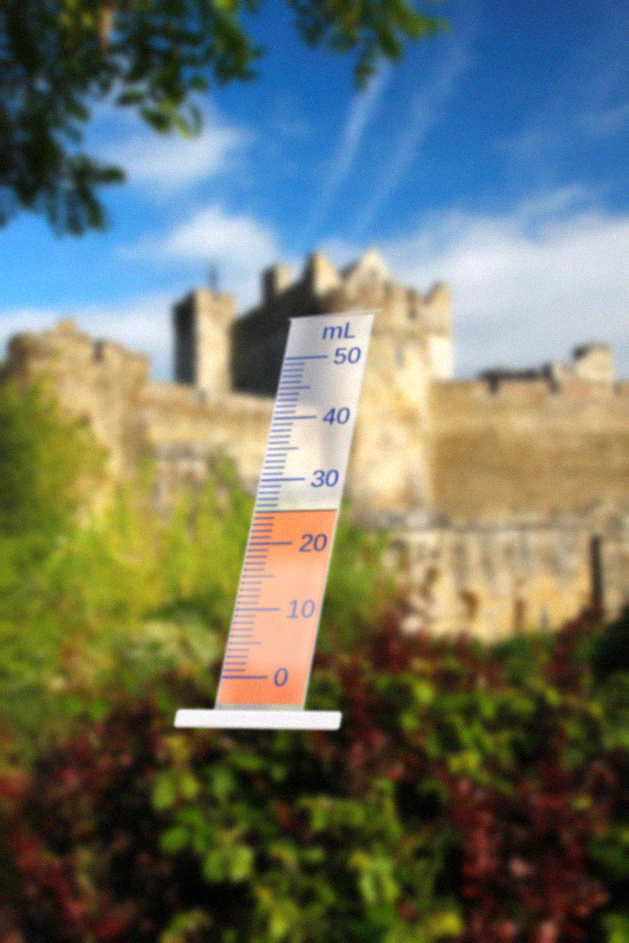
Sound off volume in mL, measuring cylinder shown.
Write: 25 mL
